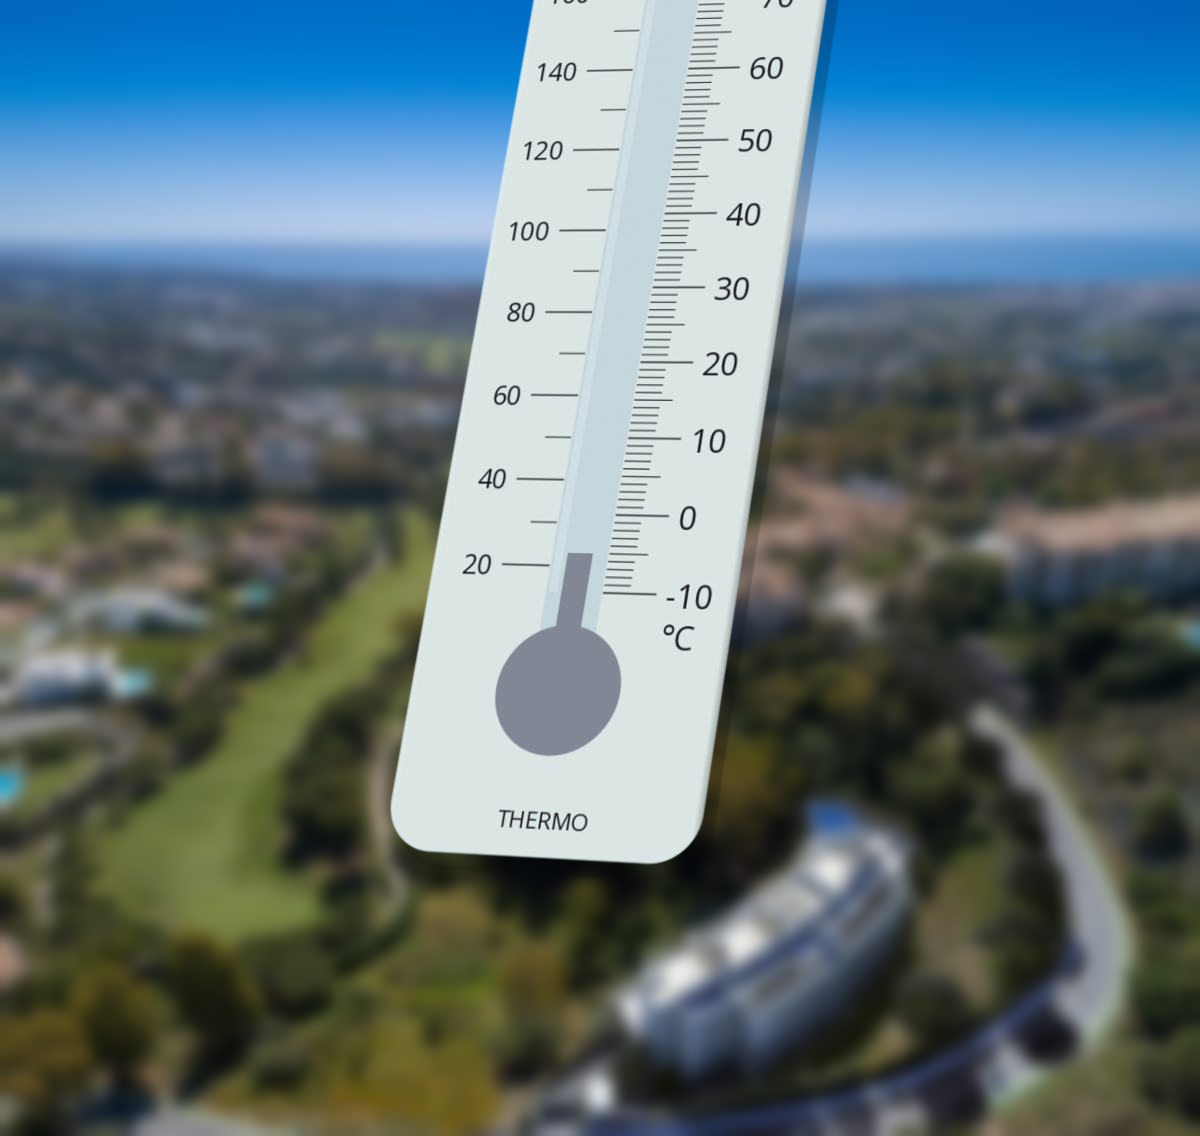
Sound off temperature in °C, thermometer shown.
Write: -5 °C
